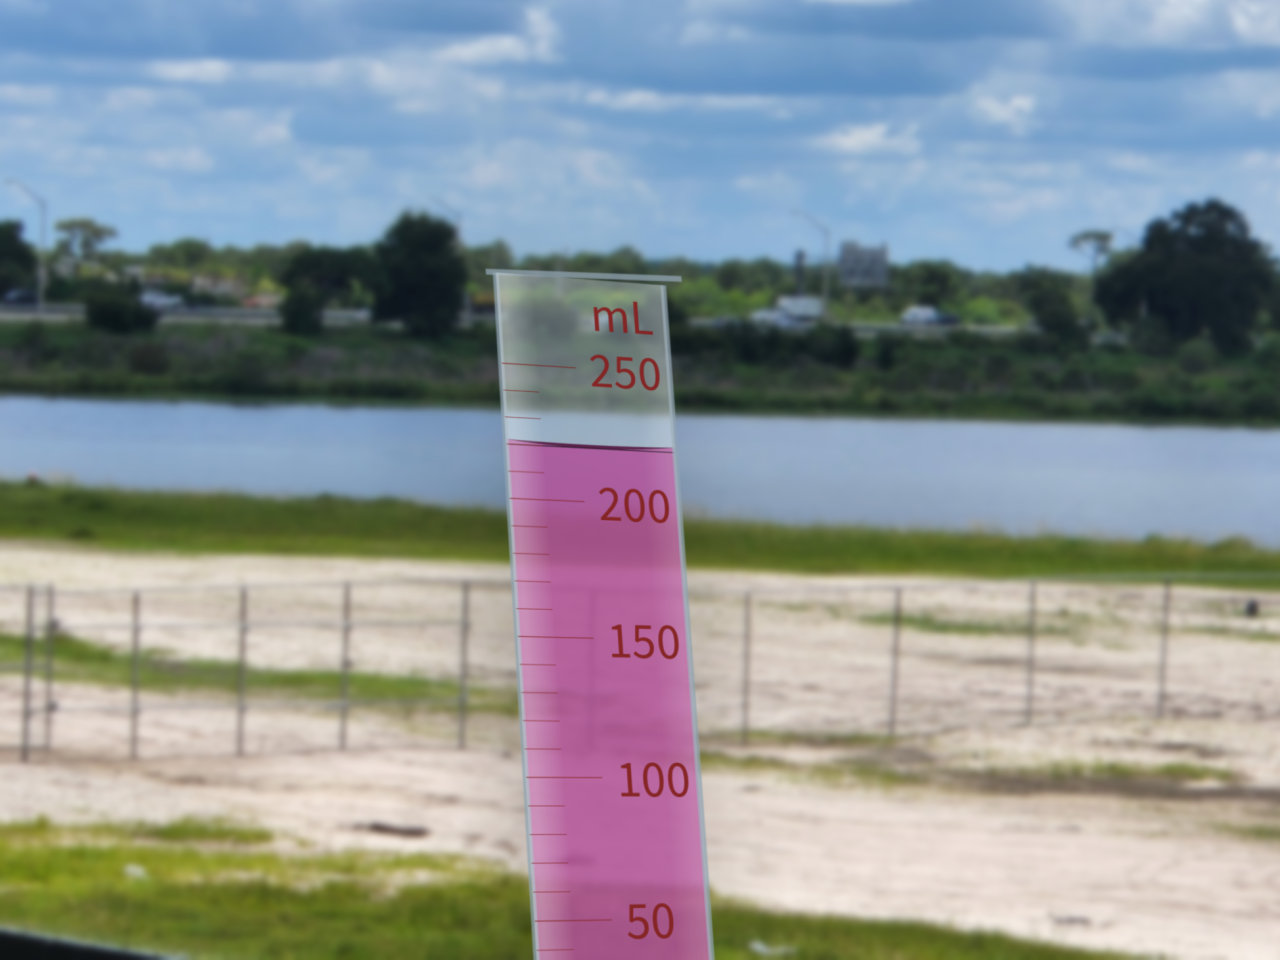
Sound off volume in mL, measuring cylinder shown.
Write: 220 mL
